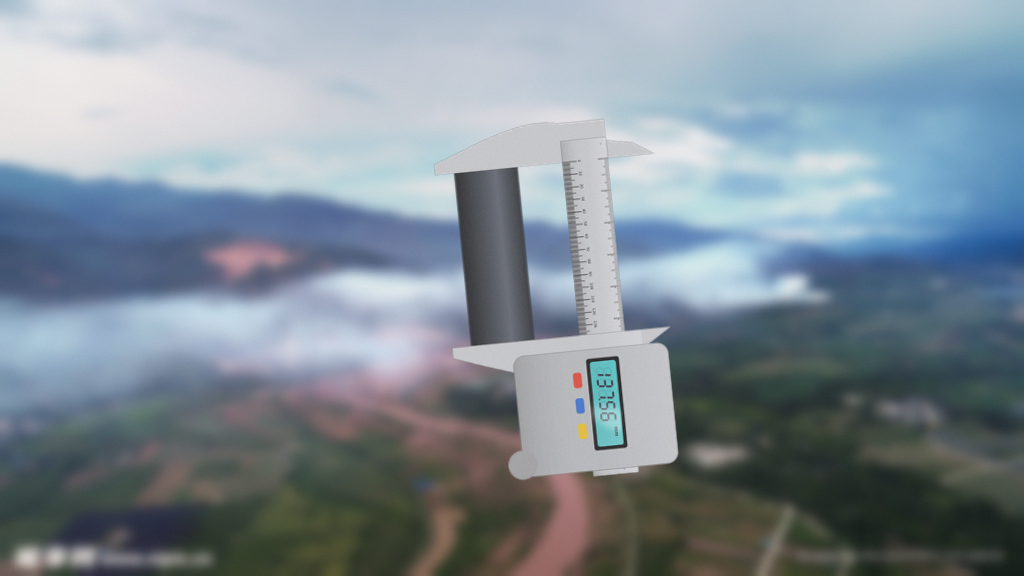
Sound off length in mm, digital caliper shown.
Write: 137.56 mm
